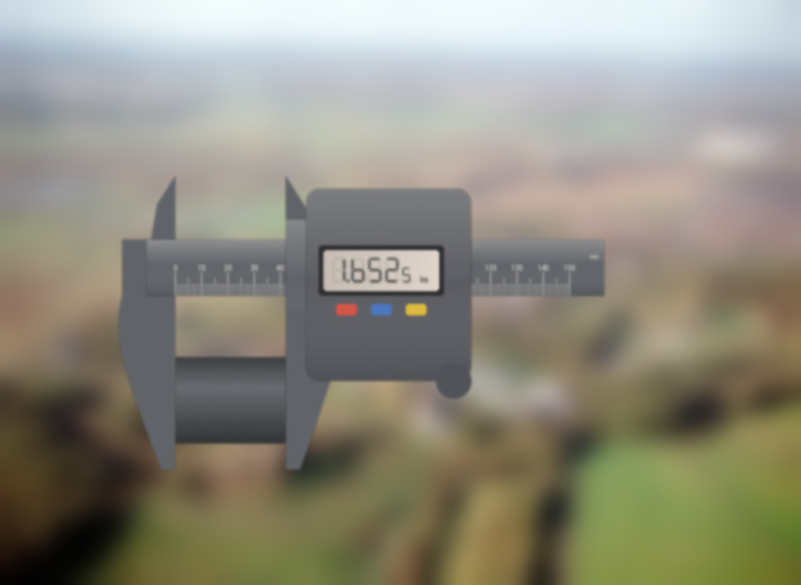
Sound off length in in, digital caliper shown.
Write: 1.6525 in
